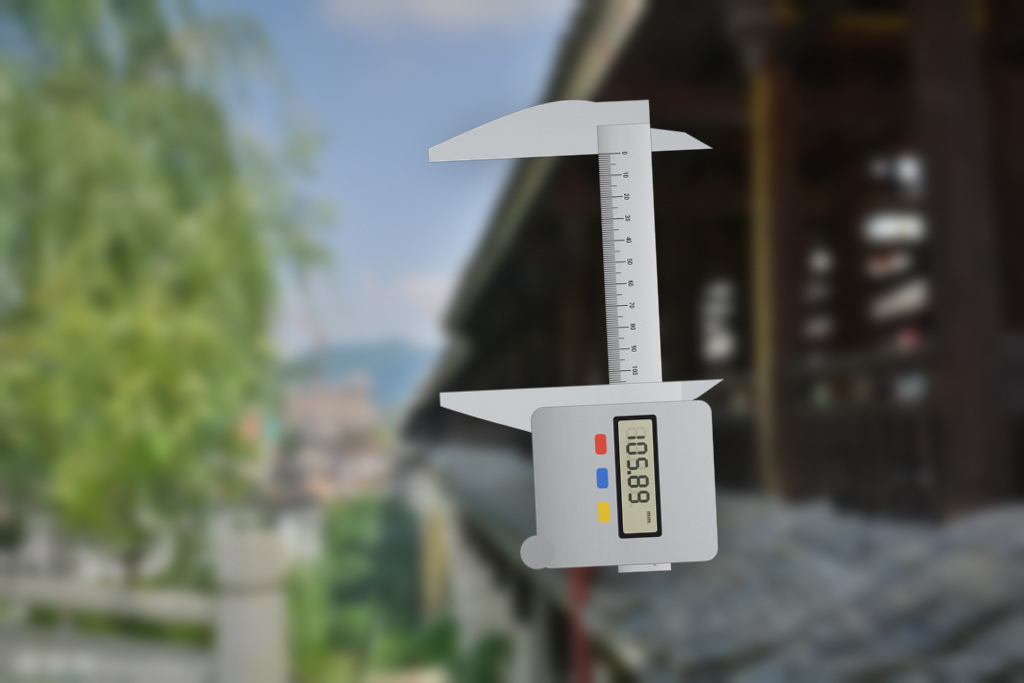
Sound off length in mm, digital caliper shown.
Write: 105.89 mm
